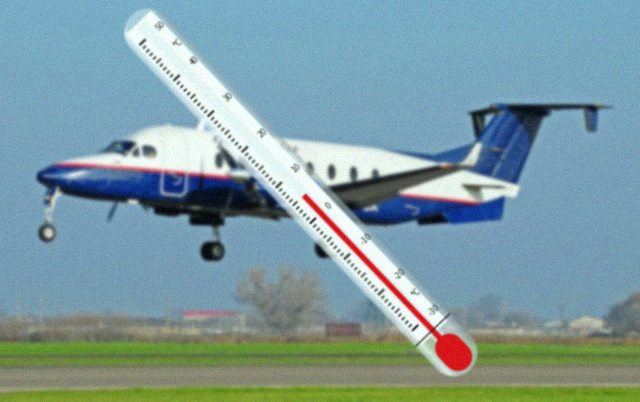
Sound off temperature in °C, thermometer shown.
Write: 5 °C
